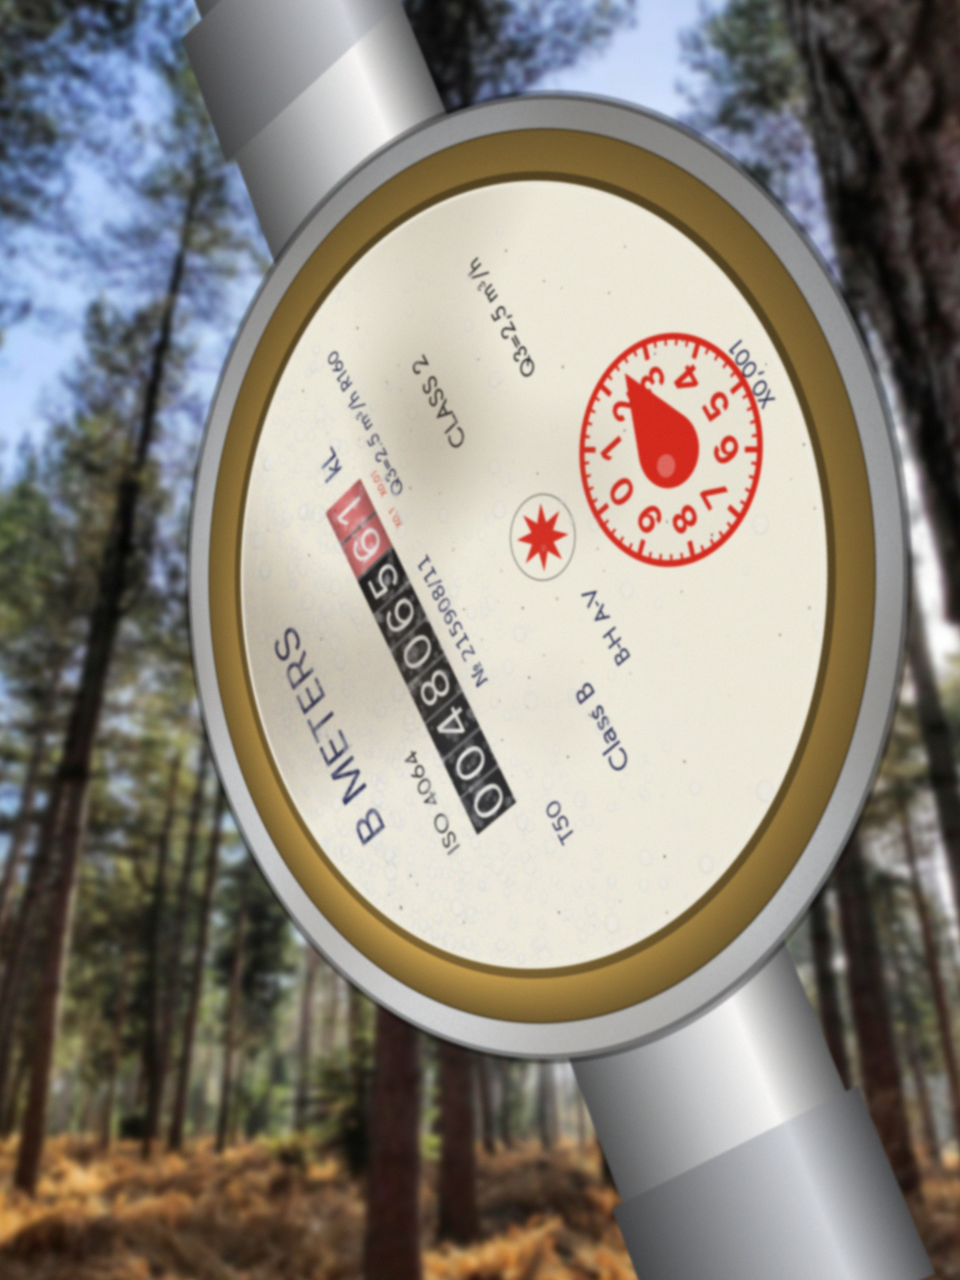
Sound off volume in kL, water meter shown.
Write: 48065.612 kL
